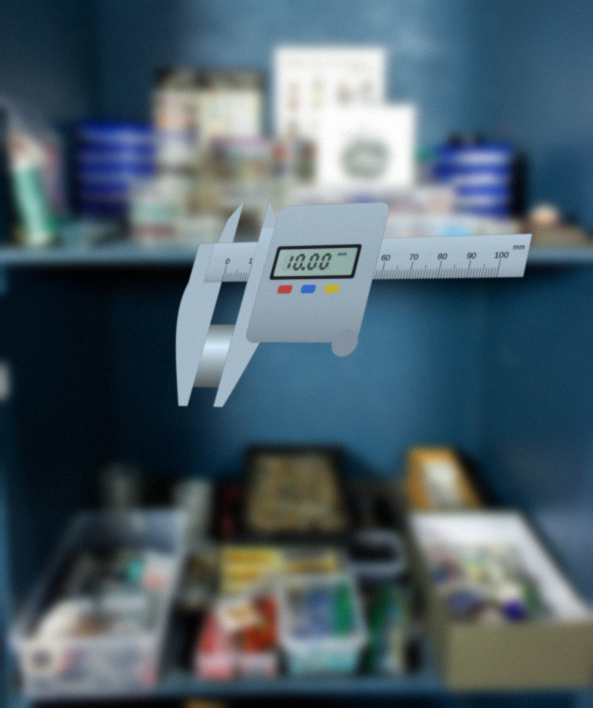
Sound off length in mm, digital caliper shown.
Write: 10.00 mm
